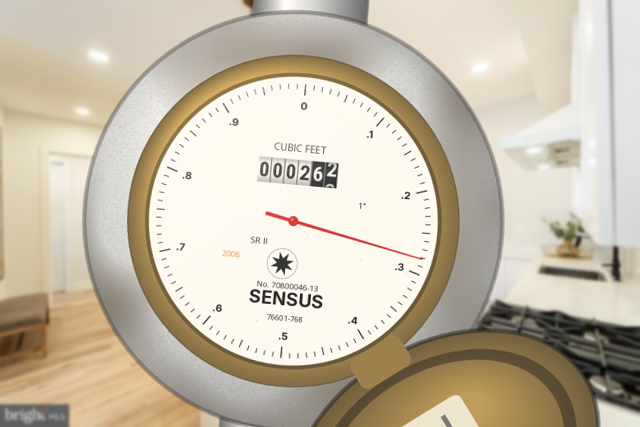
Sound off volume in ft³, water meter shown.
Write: 262.28 ft³
